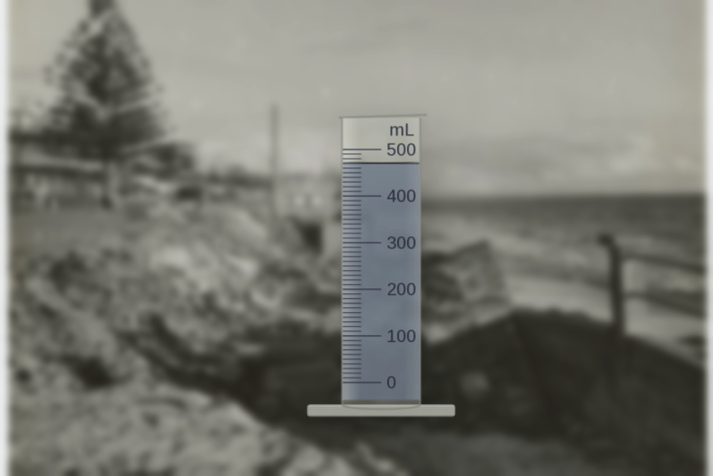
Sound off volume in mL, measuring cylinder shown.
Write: 470 mL
